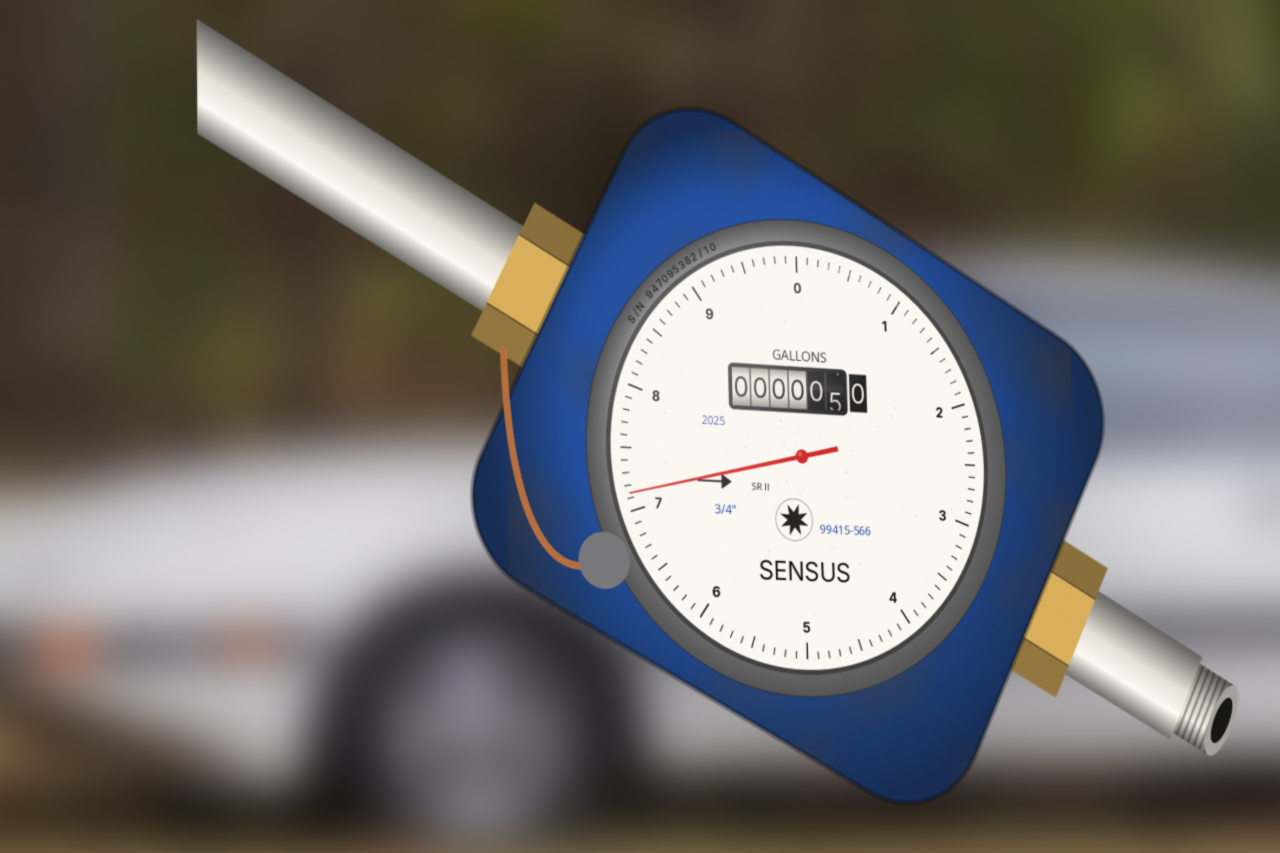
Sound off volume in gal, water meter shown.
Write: 47.1 gal
